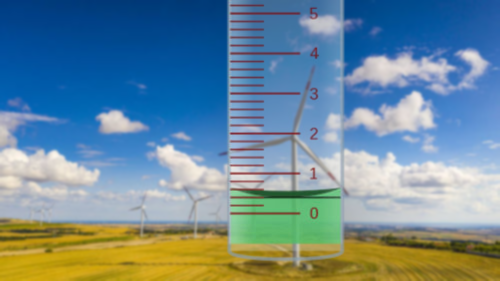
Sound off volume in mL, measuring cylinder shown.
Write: 0.4 mL
